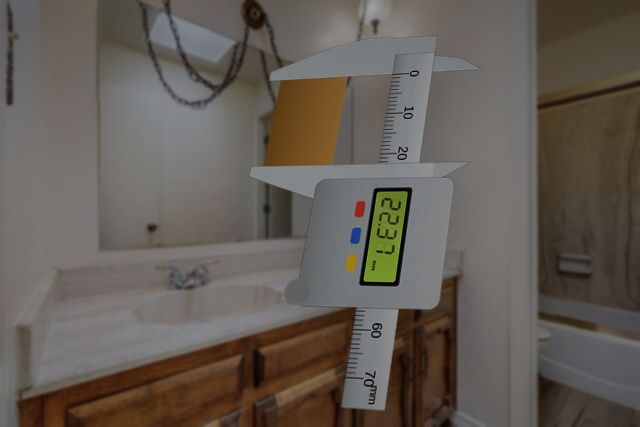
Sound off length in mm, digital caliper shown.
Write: 22.37 mm
